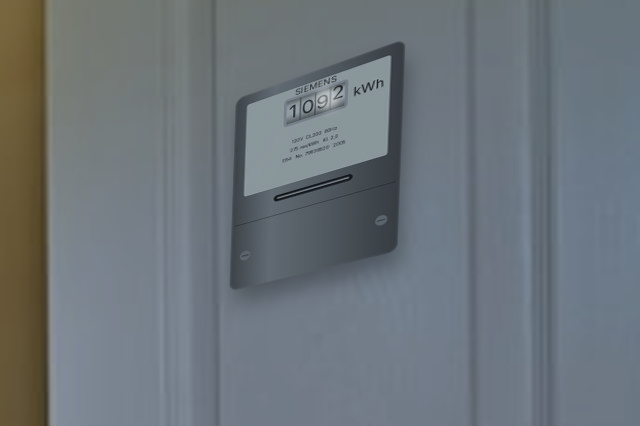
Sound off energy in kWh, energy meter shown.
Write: 1092 kWh
